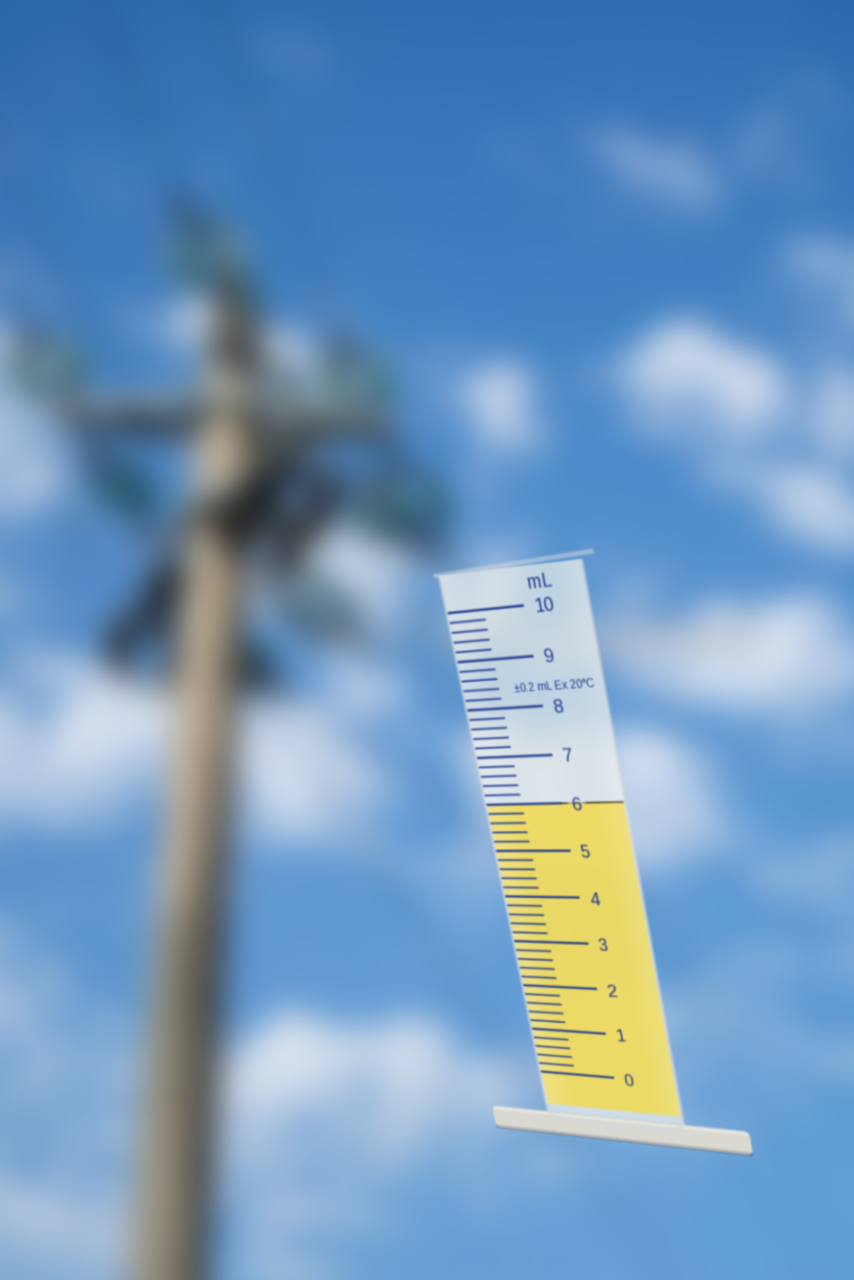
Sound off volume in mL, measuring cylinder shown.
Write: 6 mL
